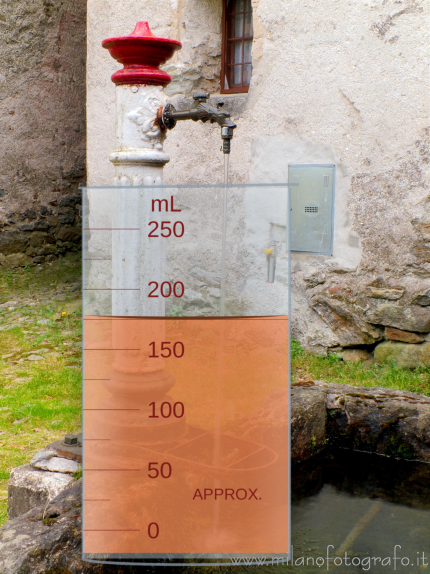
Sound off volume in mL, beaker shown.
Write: 175 mL
